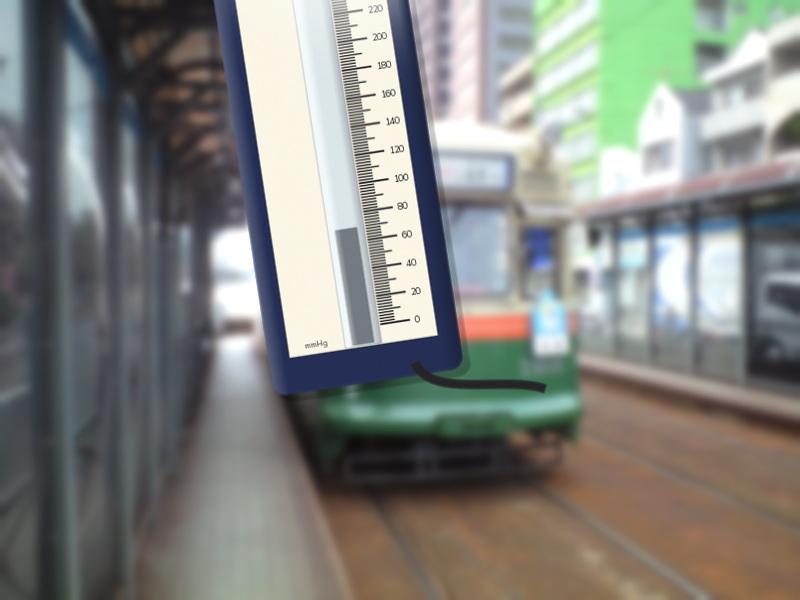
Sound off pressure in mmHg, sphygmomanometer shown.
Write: 70 mmHg
